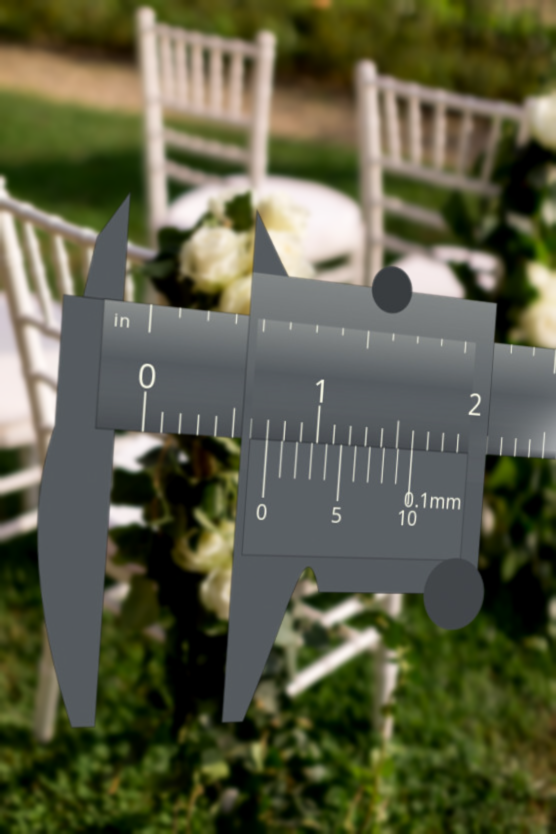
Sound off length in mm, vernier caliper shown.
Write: 7.0 mm
